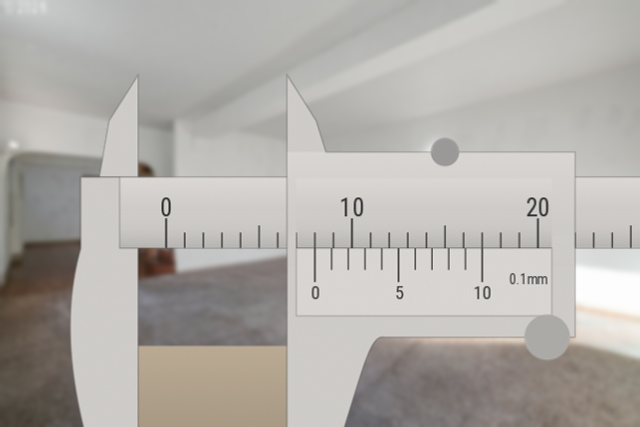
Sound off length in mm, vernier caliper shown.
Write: 8.0 mm
